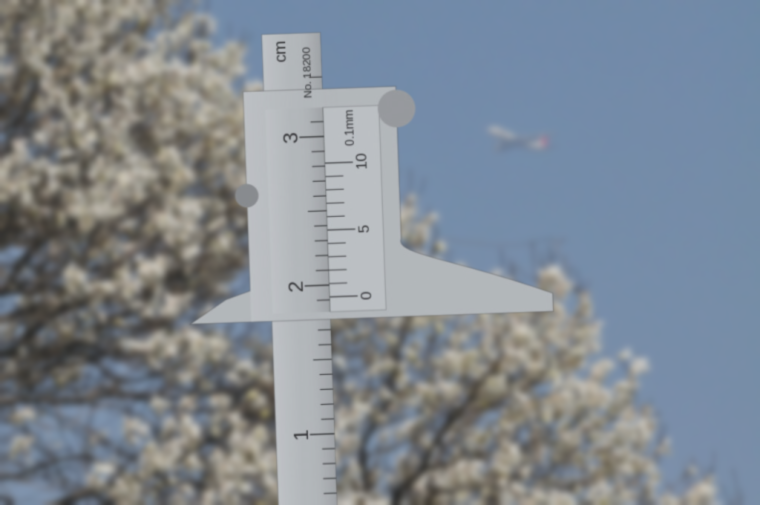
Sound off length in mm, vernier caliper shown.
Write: 19.2 mm
